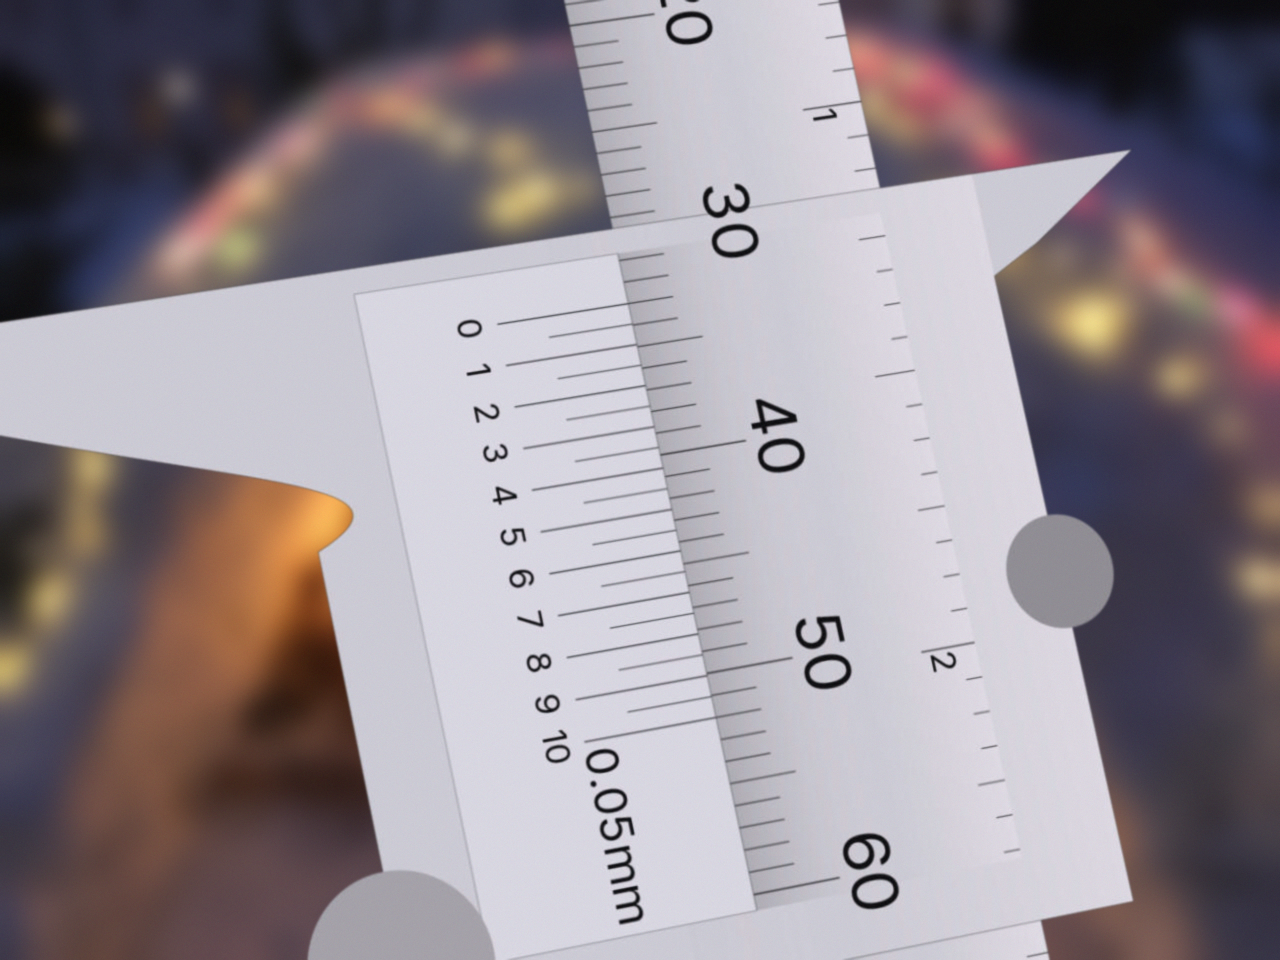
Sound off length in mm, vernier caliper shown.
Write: 33.0 mm
